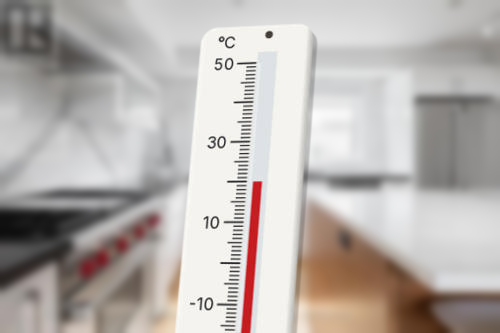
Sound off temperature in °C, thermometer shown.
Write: 20 °C
